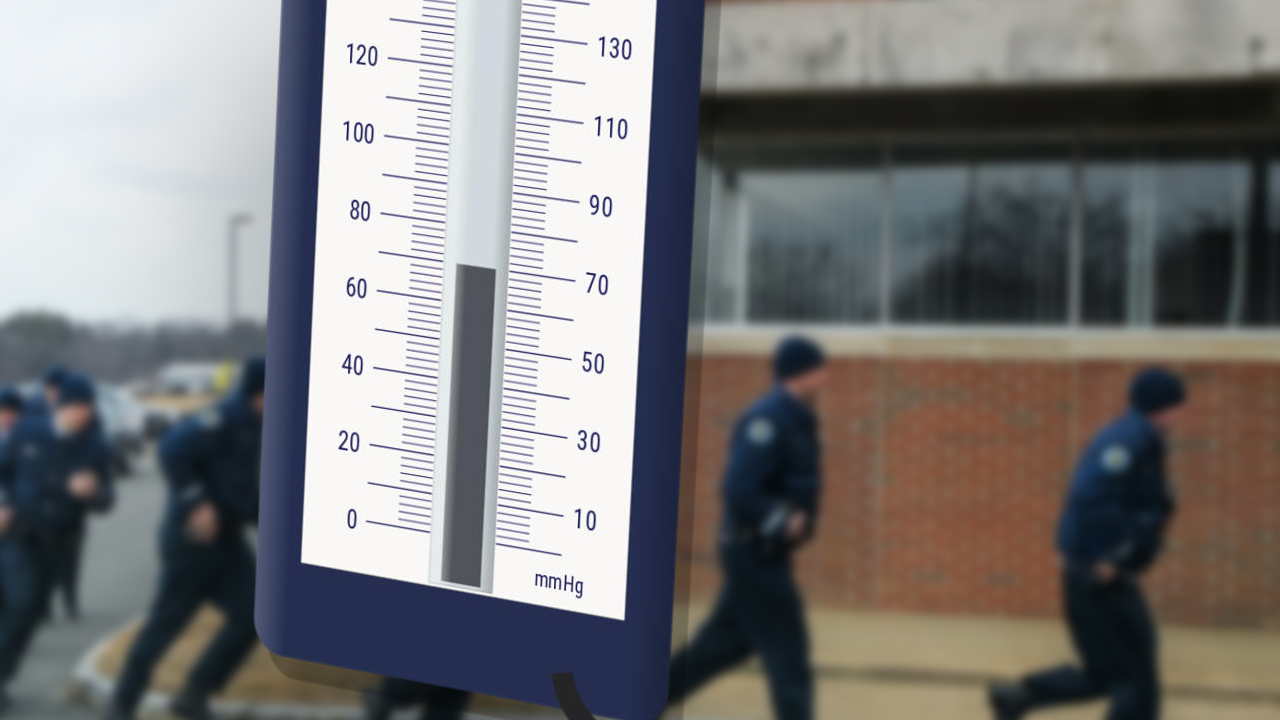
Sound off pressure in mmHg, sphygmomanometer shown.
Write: 70 mmHg
